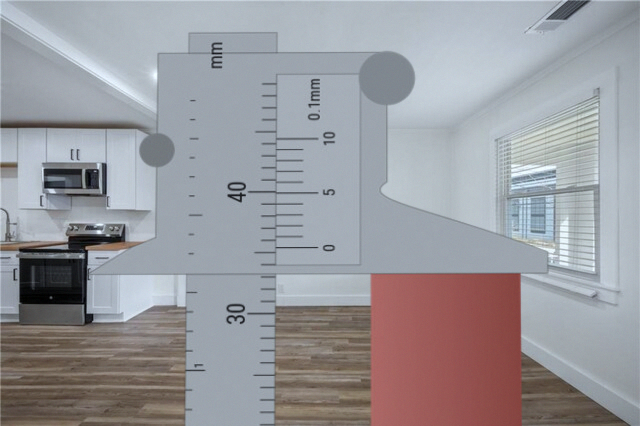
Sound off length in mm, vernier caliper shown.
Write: 35.4 mm
